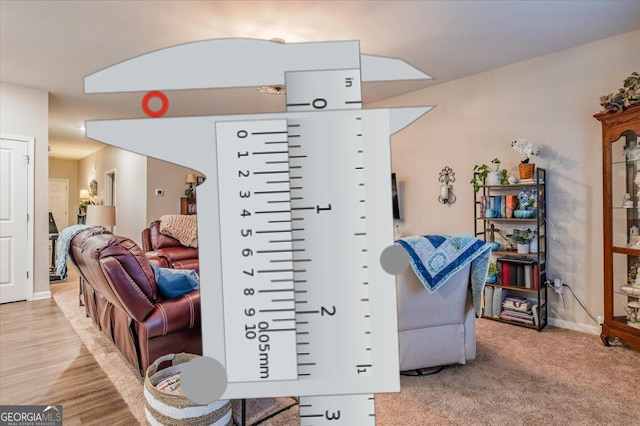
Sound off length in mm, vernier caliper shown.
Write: 2.6 mm
